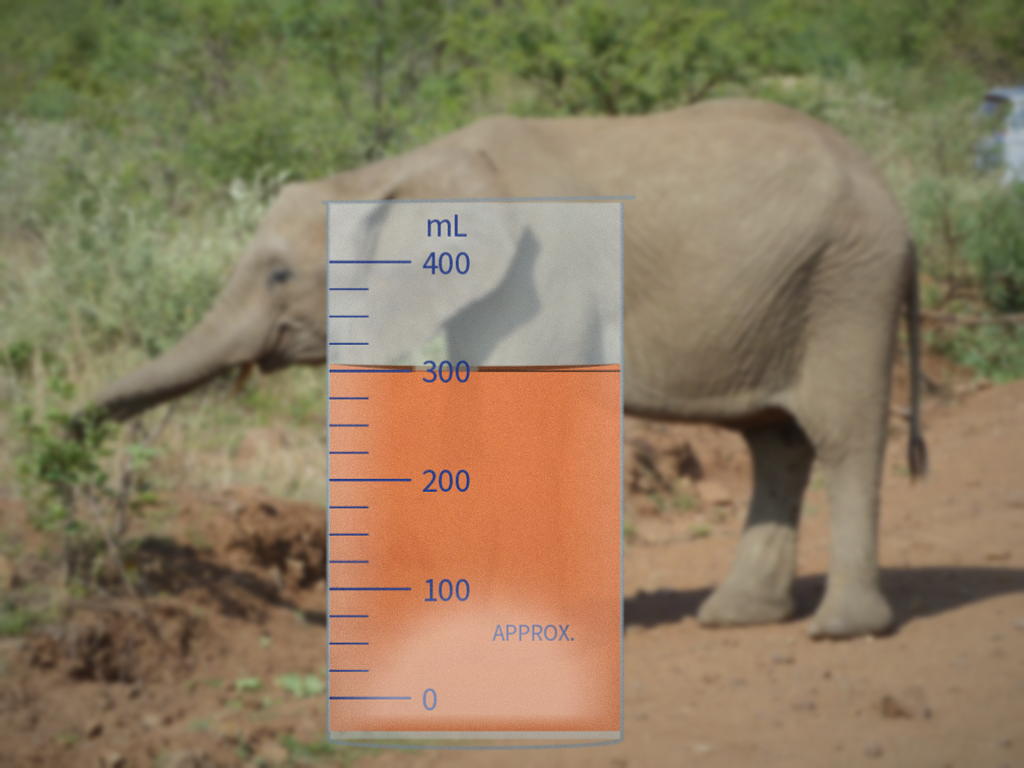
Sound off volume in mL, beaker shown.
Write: 300 mL
